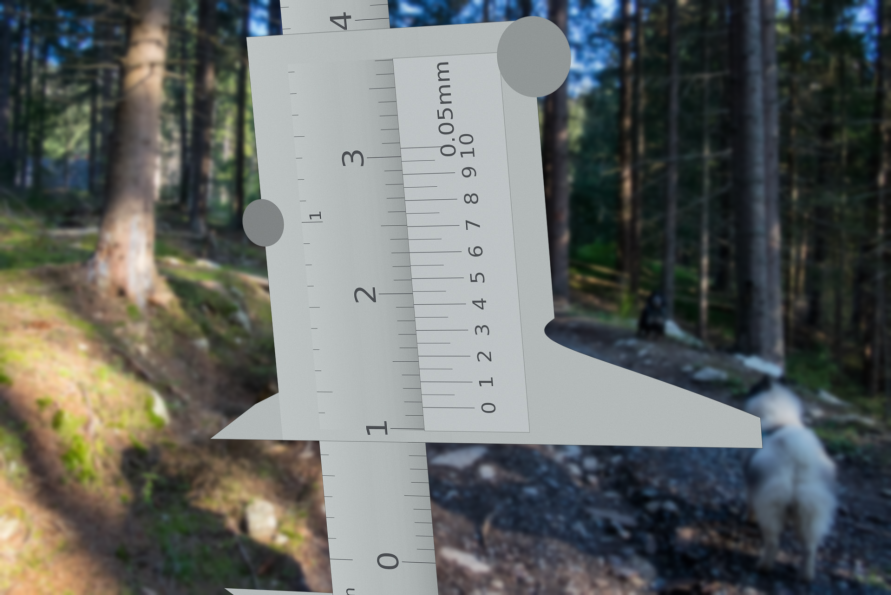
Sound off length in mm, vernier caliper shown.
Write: 11.6 mm
